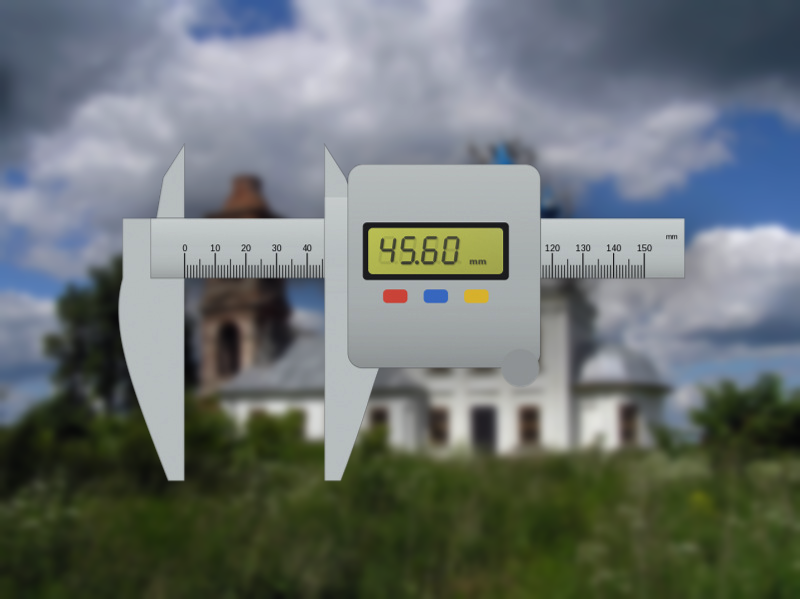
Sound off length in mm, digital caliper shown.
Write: 45.60 mm
